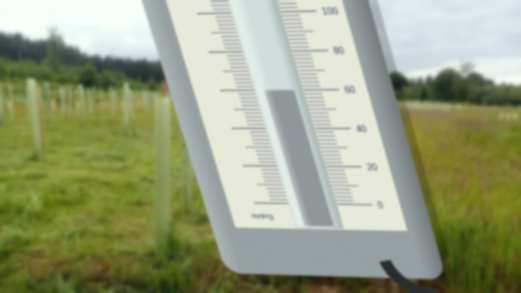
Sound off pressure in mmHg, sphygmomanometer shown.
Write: 60 mmHg
